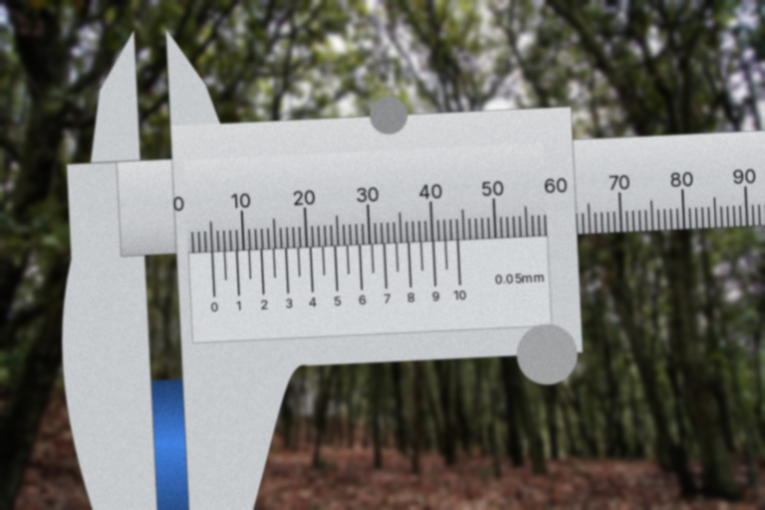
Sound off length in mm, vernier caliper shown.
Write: 5.0 mm
